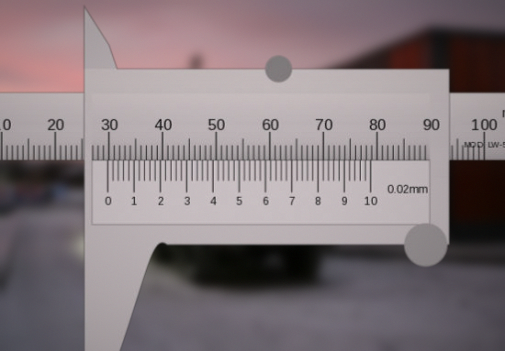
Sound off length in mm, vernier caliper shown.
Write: 29.8 mm
